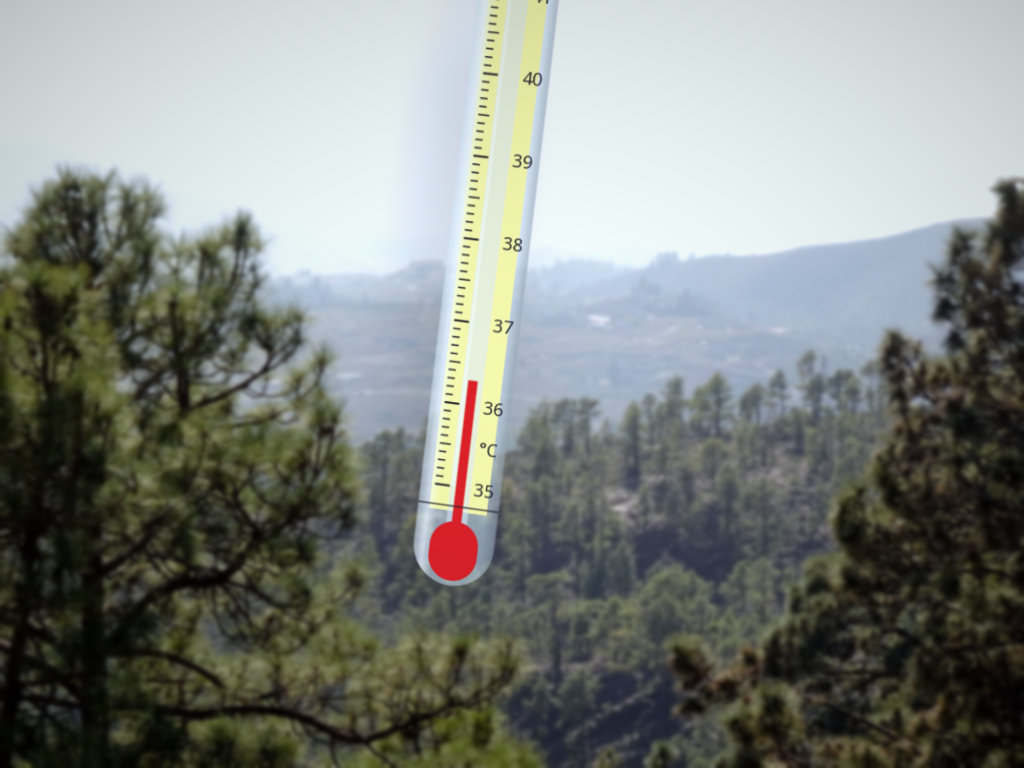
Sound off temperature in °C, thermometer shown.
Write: 36.3 °C
